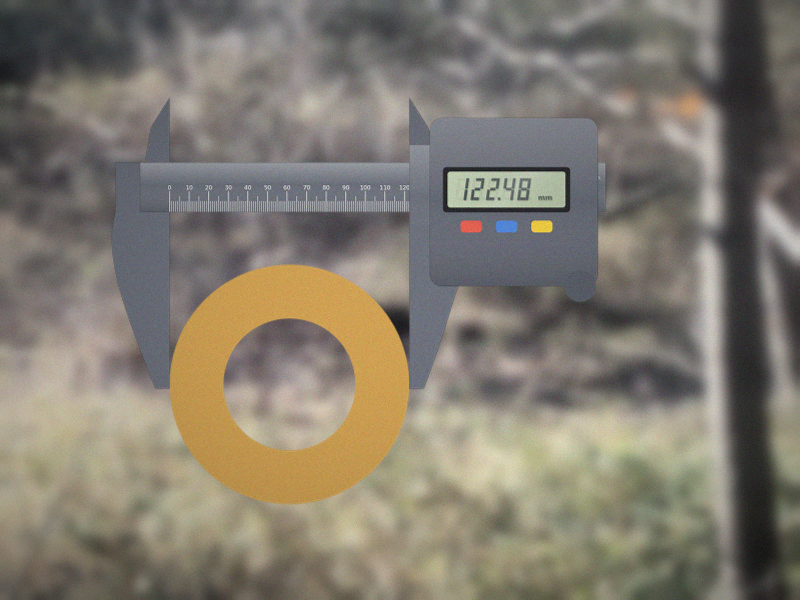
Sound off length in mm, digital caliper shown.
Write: 122.48 mm
